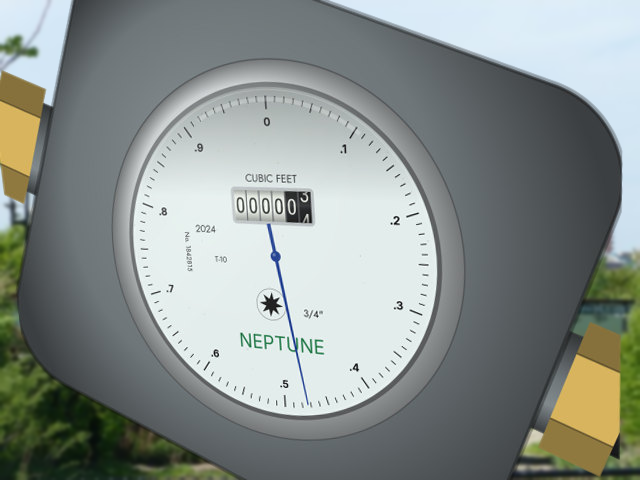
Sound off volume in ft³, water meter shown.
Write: 3.47 ft³
